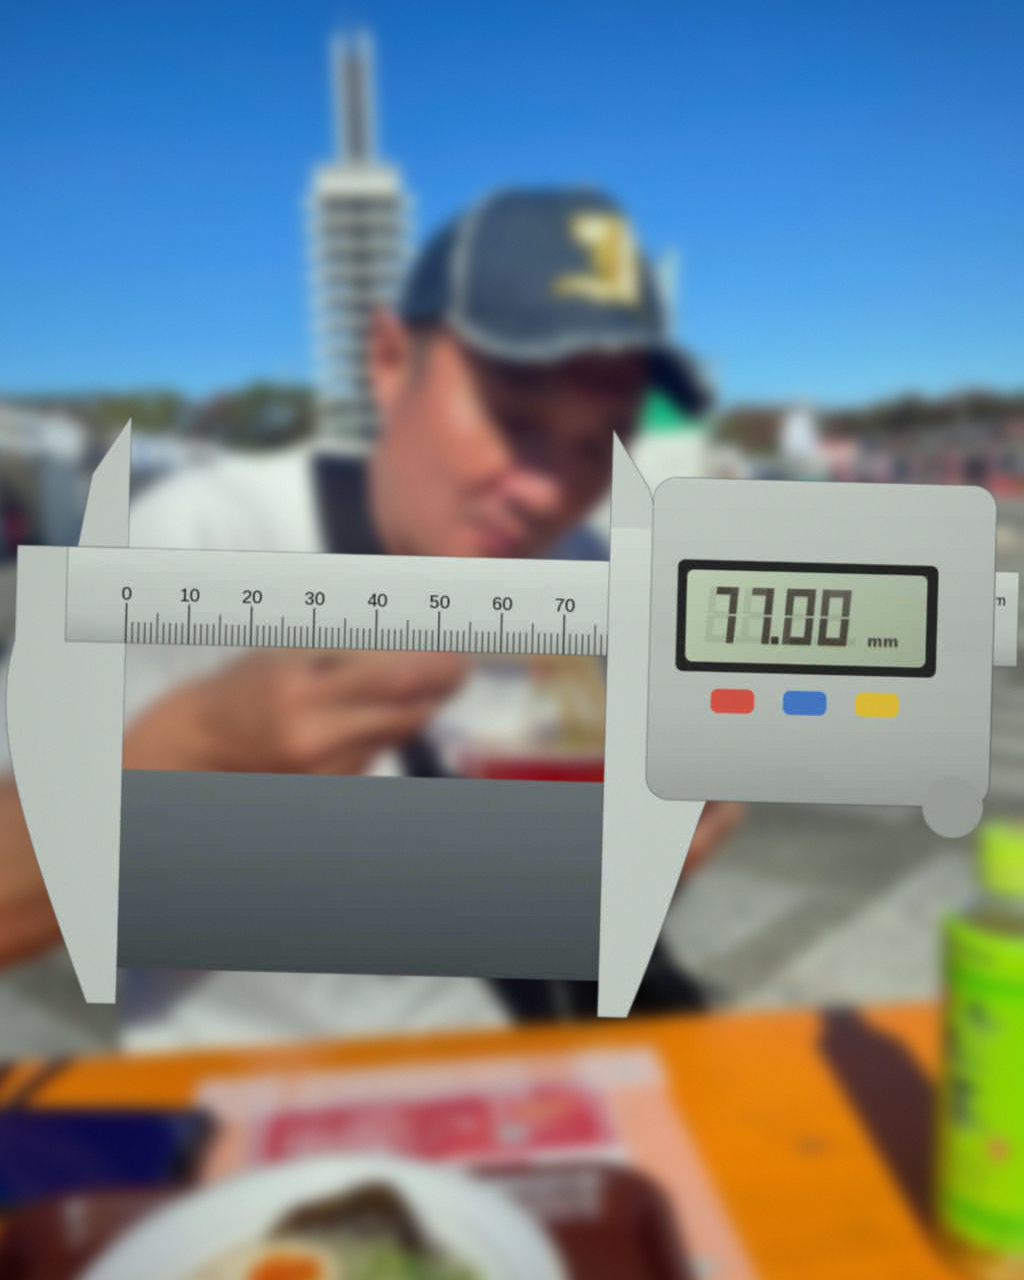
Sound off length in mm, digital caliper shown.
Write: 77.00 mm
